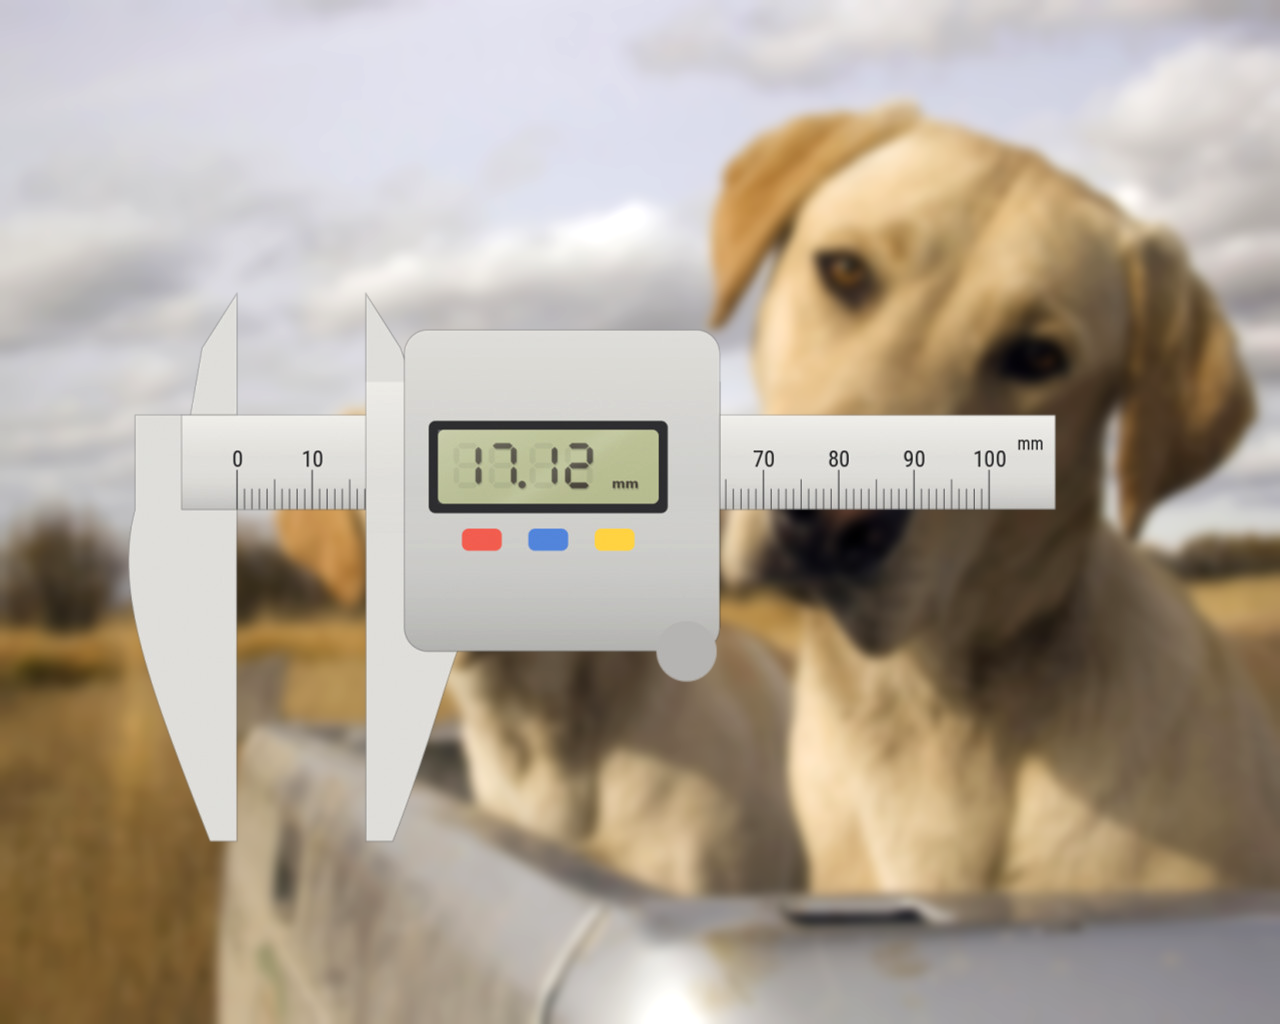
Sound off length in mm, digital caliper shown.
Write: 17.12 mm
